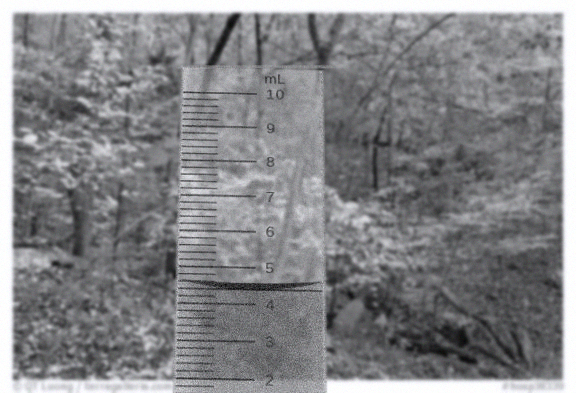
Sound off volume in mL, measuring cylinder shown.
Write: 4.4 mL
